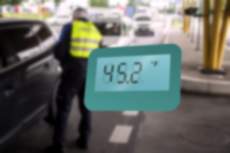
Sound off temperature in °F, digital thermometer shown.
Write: 45.2 °F
